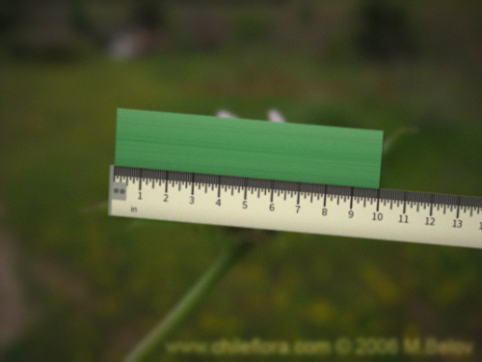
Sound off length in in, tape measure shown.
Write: 10 in
